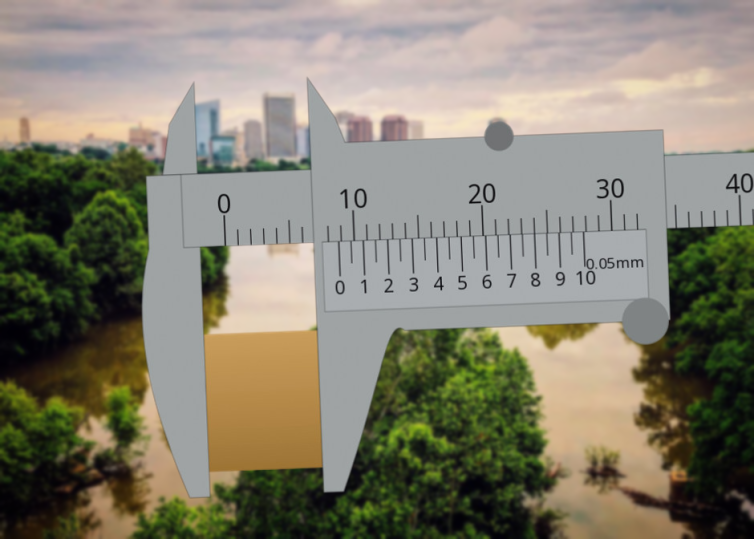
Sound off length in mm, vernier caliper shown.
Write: 8.8 mm
